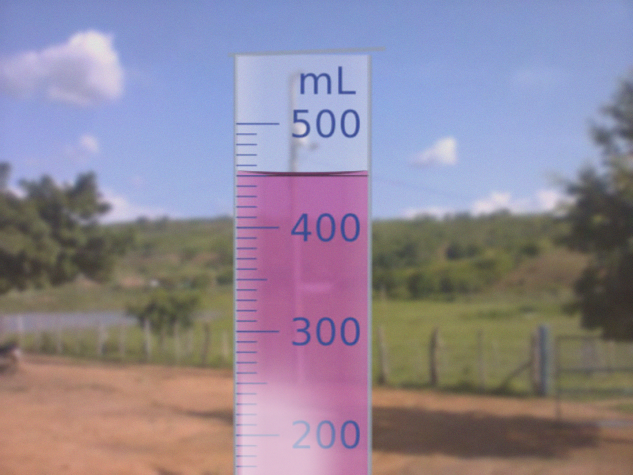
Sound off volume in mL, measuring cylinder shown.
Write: 450 mL
